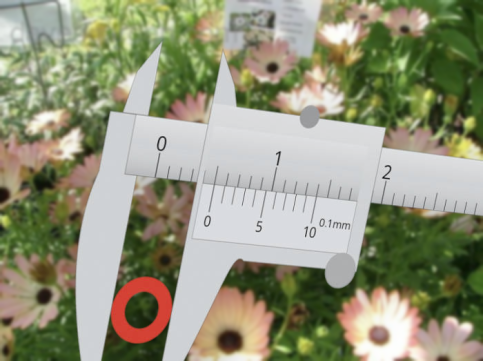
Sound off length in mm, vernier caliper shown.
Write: 5.0 mm
